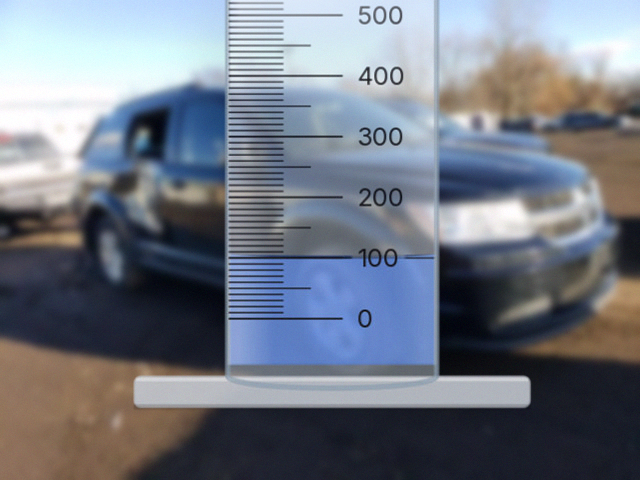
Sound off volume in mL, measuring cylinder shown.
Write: 100 mL
